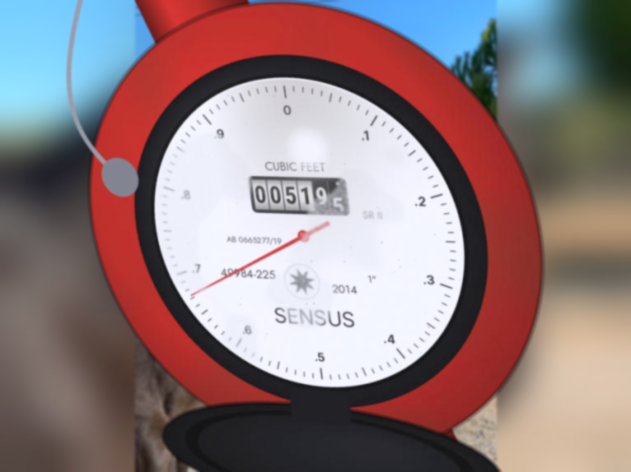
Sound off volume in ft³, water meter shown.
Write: 5194.67 ft³
